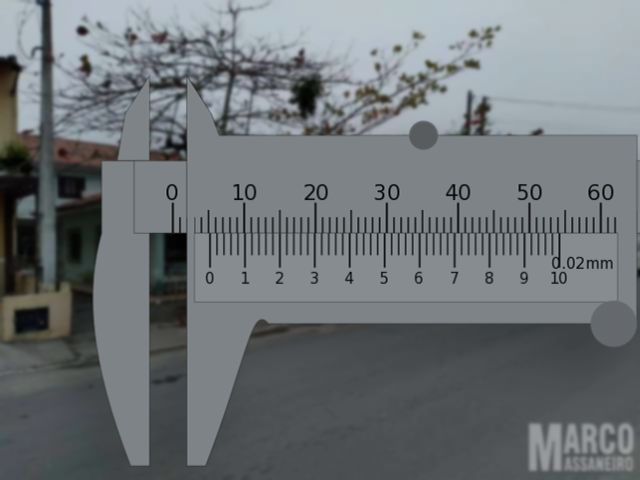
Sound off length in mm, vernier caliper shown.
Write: 5.2 mm
